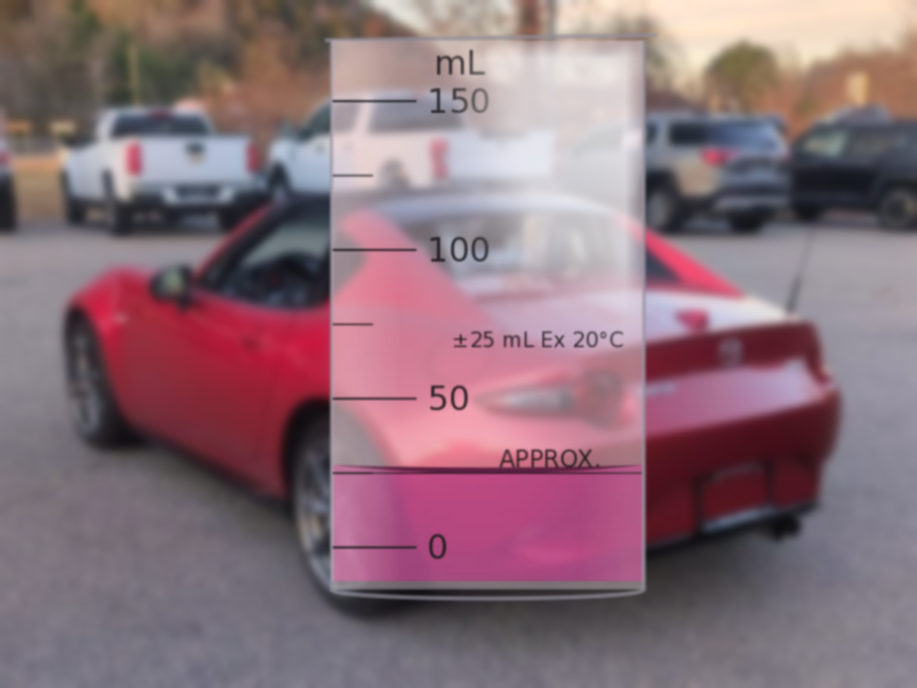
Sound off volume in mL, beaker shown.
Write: 25 mL
